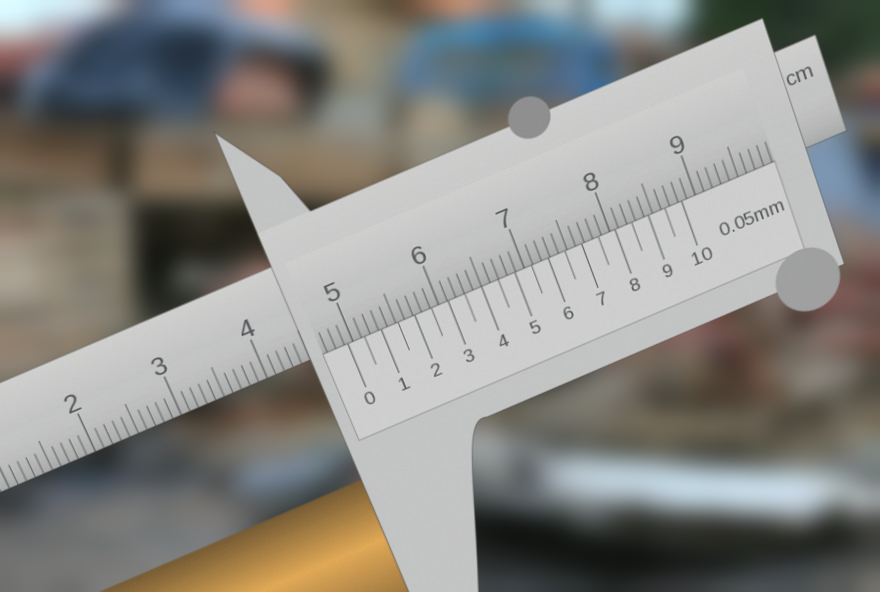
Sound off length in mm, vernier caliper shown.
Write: 49.4 mm
